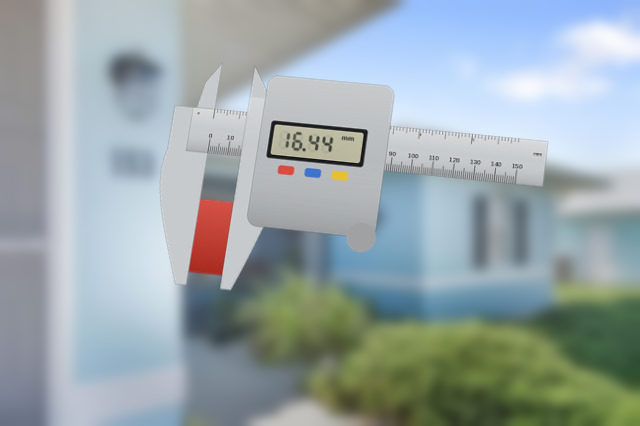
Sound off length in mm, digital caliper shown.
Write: 16.44 mm
